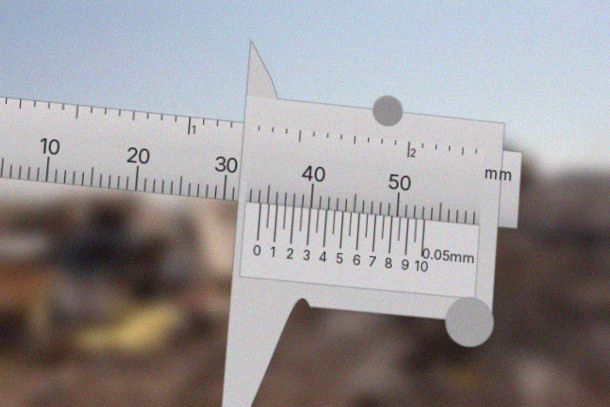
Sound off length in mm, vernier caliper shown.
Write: 34.2 mm
